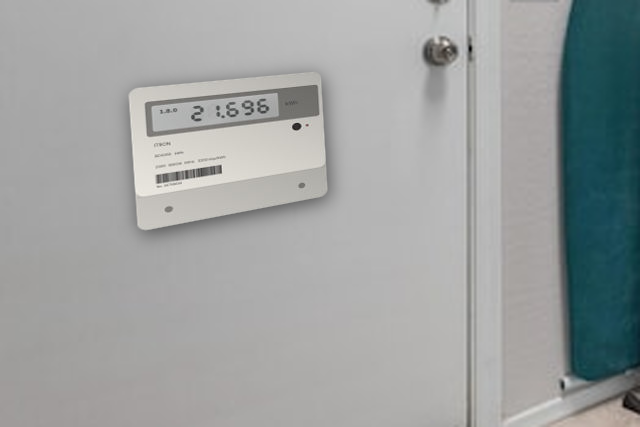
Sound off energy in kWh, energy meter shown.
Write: 21.696 kWh
